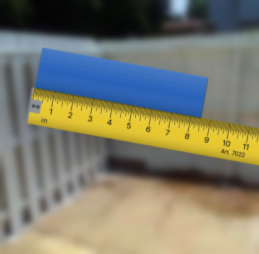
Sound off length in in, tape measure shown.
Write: 8.5 in
